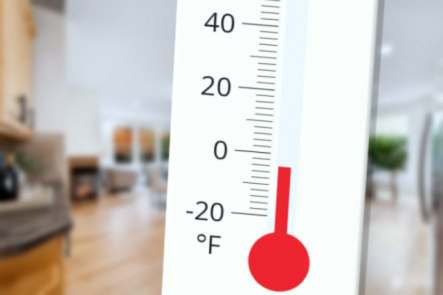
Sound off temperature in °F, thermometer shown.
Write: -4 °F
